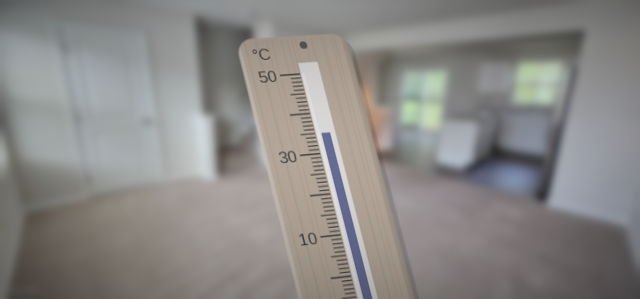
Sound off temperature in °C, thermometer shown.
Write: 35 °C
